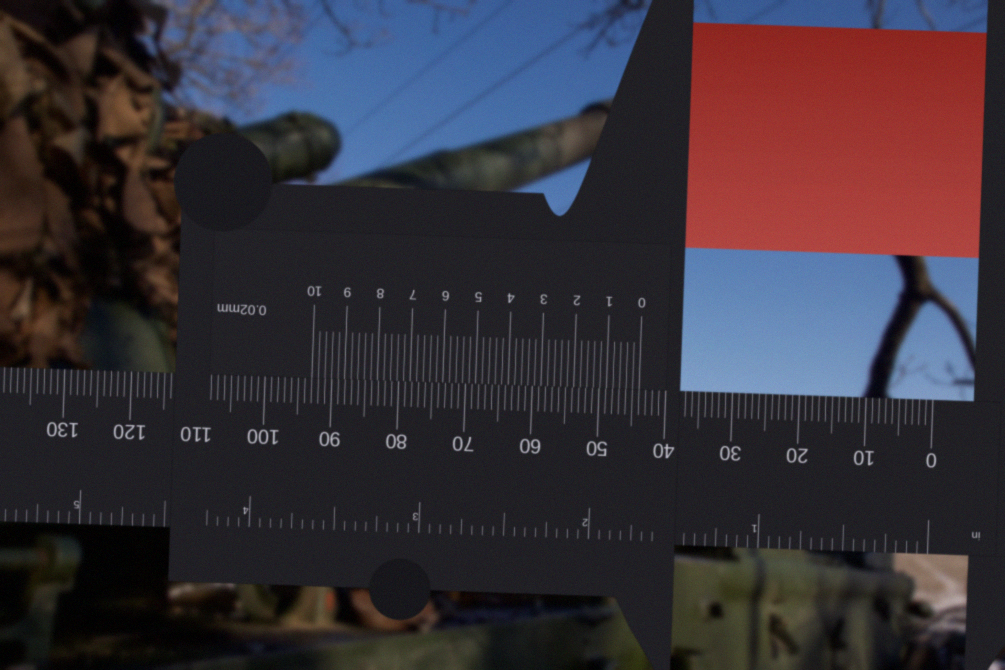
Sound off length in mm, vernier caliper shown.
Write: 44.0 mm
